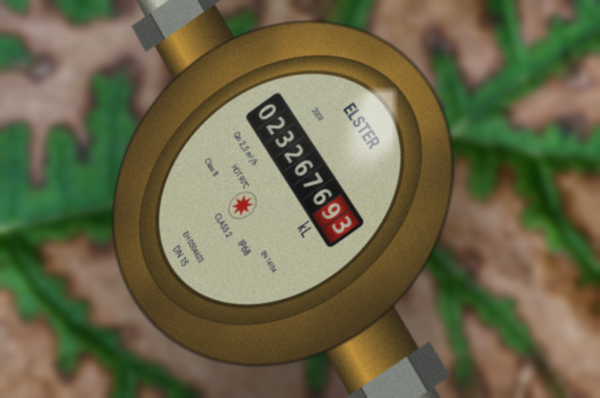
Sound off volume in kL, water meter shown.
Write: 232676.93 kL
